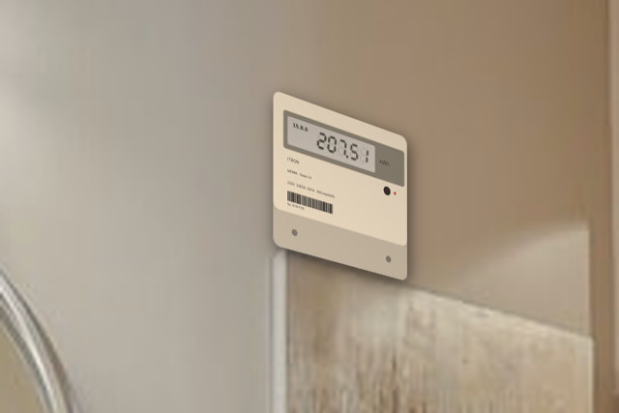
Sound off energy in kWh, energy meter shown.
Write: 207.51 kWh
